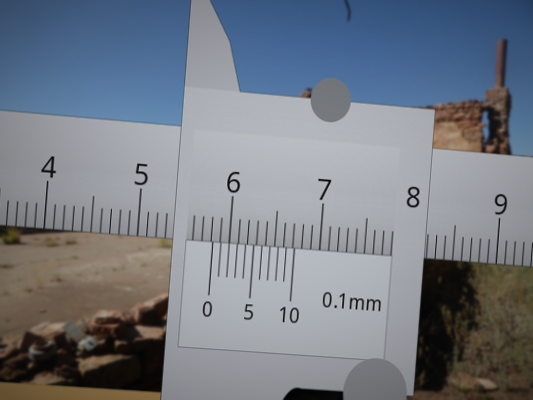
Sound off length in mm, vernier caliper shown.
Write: 58.2 mm
